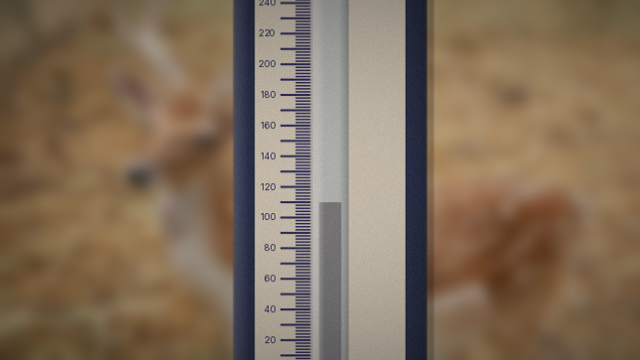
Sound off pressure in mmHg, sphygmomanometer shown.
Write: 110 mmHg
